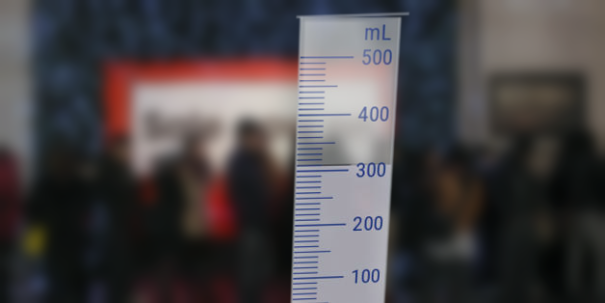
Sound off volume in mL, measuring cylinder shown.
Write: 310 mL
